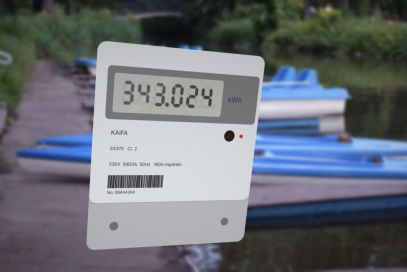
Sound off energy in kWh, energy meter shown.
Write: 343.024 kWh
